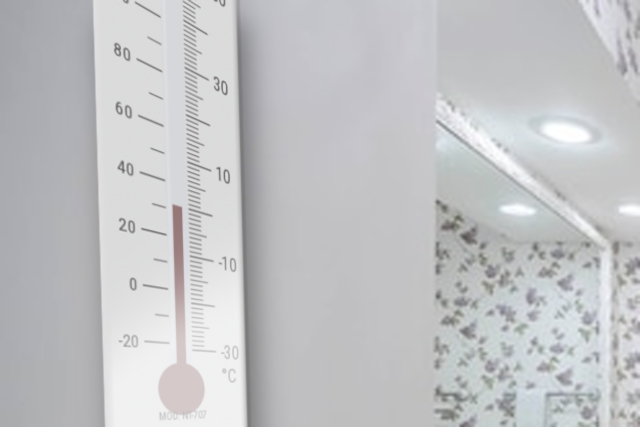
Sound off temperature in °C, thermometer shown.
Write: 0 °C
